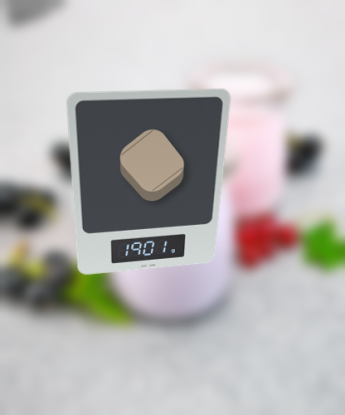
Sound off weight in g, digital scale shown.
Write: 1901 g
